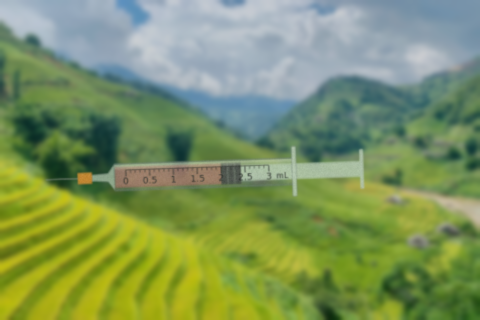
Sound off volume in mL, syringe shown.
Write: 2 mL
